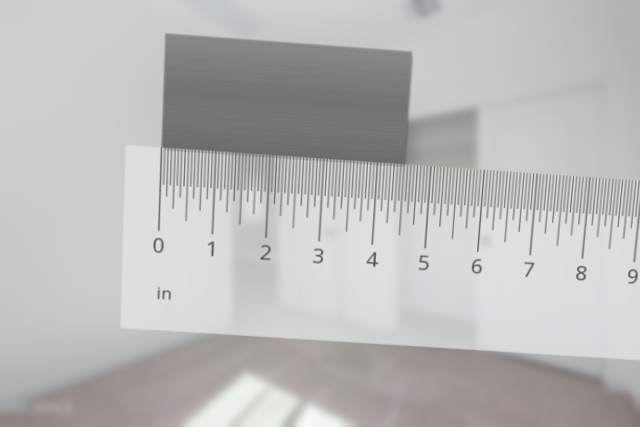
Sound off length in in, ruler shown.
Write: 4.5 in
